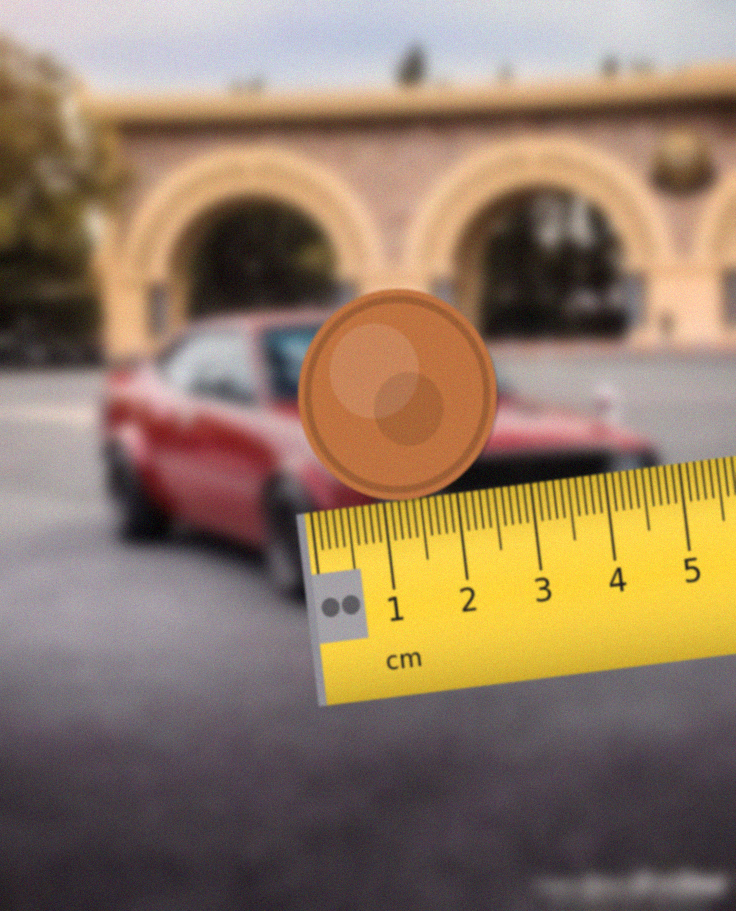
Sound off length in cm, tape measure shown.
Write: 2.7 cm
